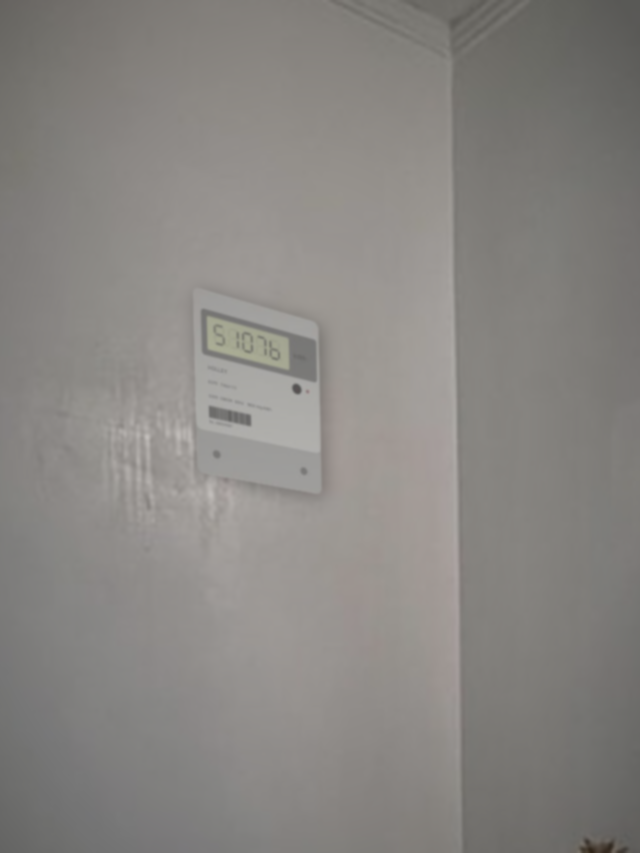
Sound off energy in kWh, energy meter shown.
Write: 51076 kWh
